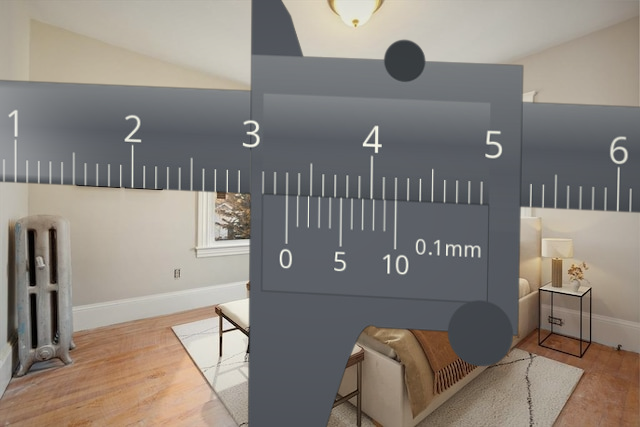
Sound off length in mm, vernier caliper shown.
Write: 33.0 mm
